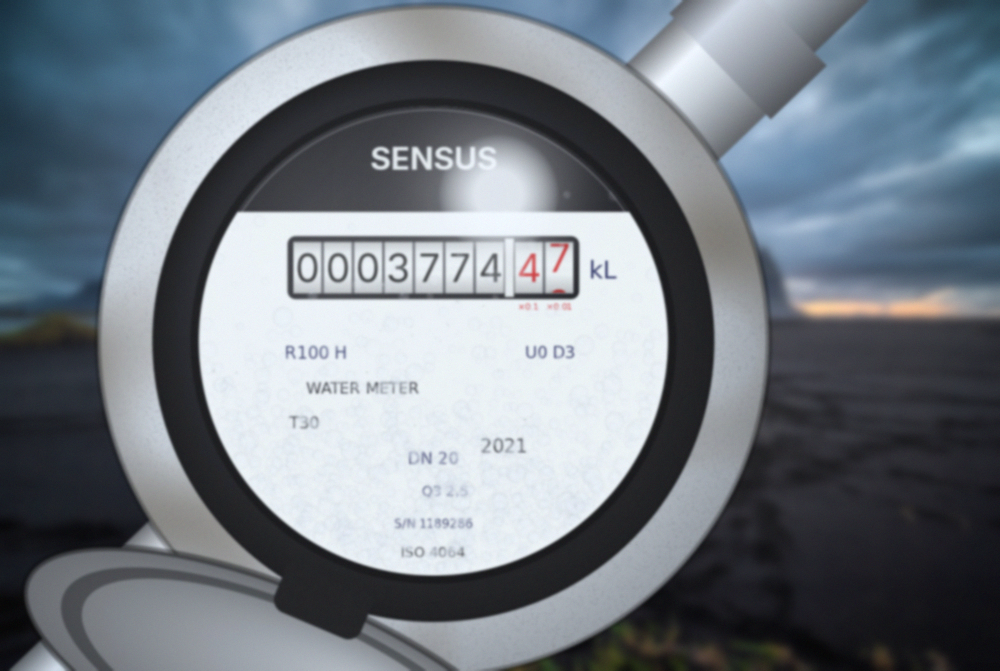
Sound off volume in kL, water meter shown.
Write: 3774.47 kL
